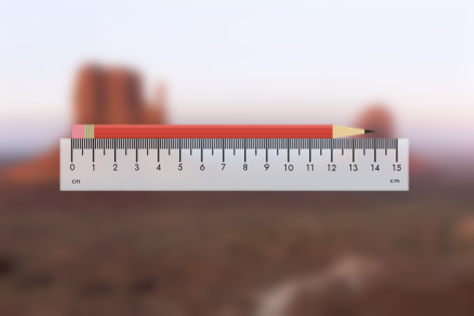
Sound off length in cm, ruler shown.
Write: 14 cm
